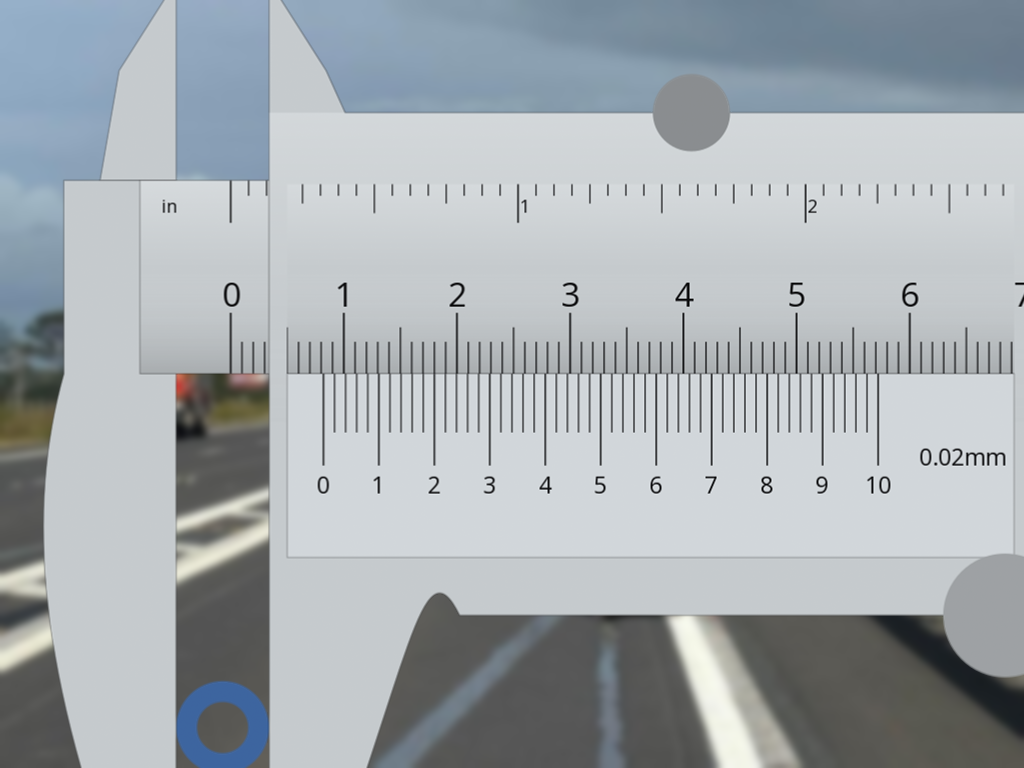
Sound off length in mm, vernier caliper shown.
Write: 8.2 mm
